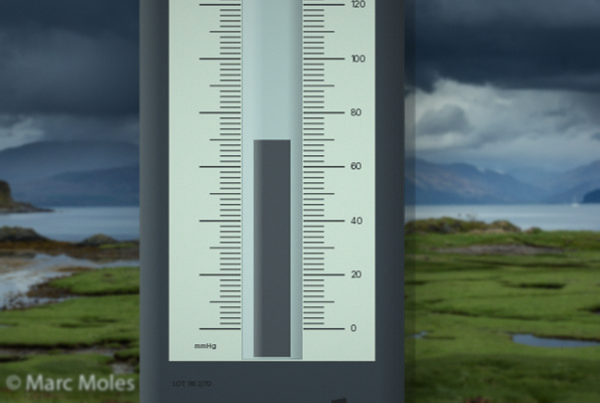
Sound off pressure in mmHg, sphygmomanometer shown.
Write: 70 mmHg
